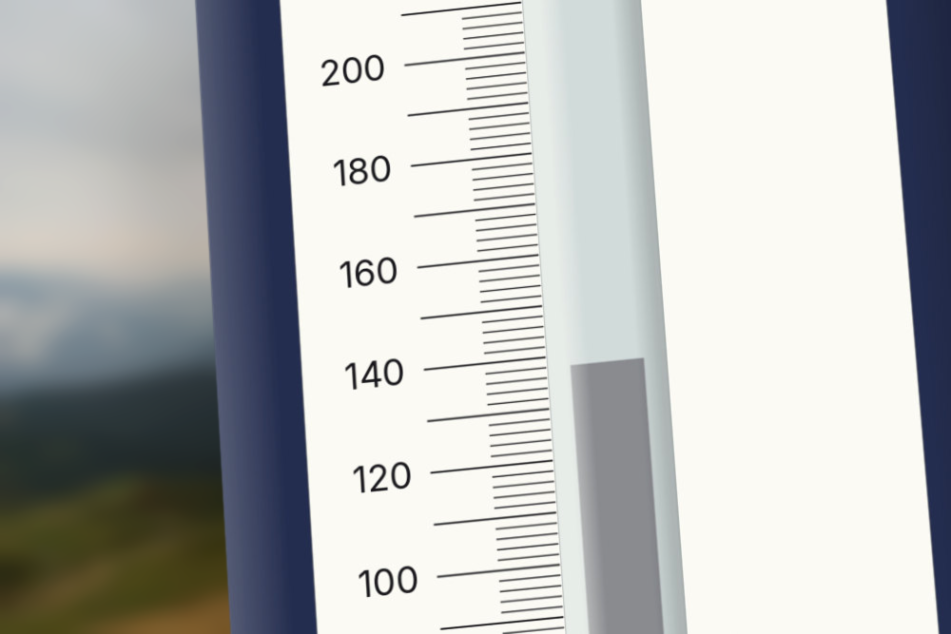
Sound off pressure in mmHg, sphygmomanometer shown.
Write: 138 mmHg
